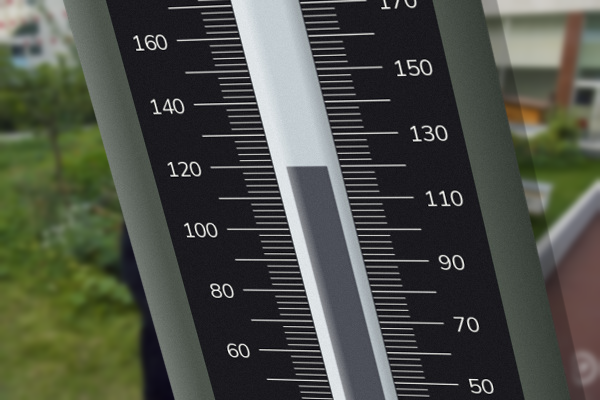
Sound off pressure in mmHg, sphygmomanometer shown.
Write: 120 mmHg
